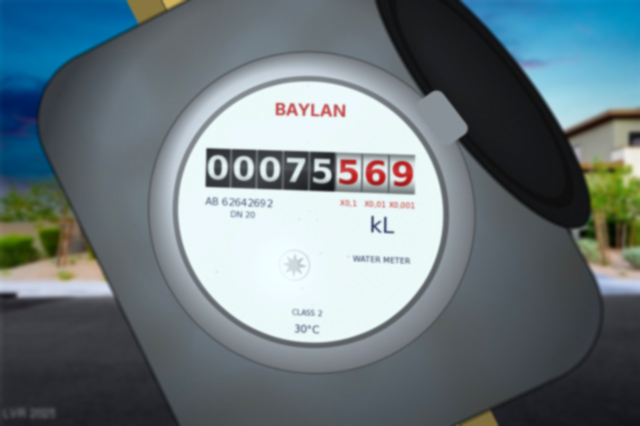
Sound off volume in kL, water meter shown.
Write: 75.569 kL
